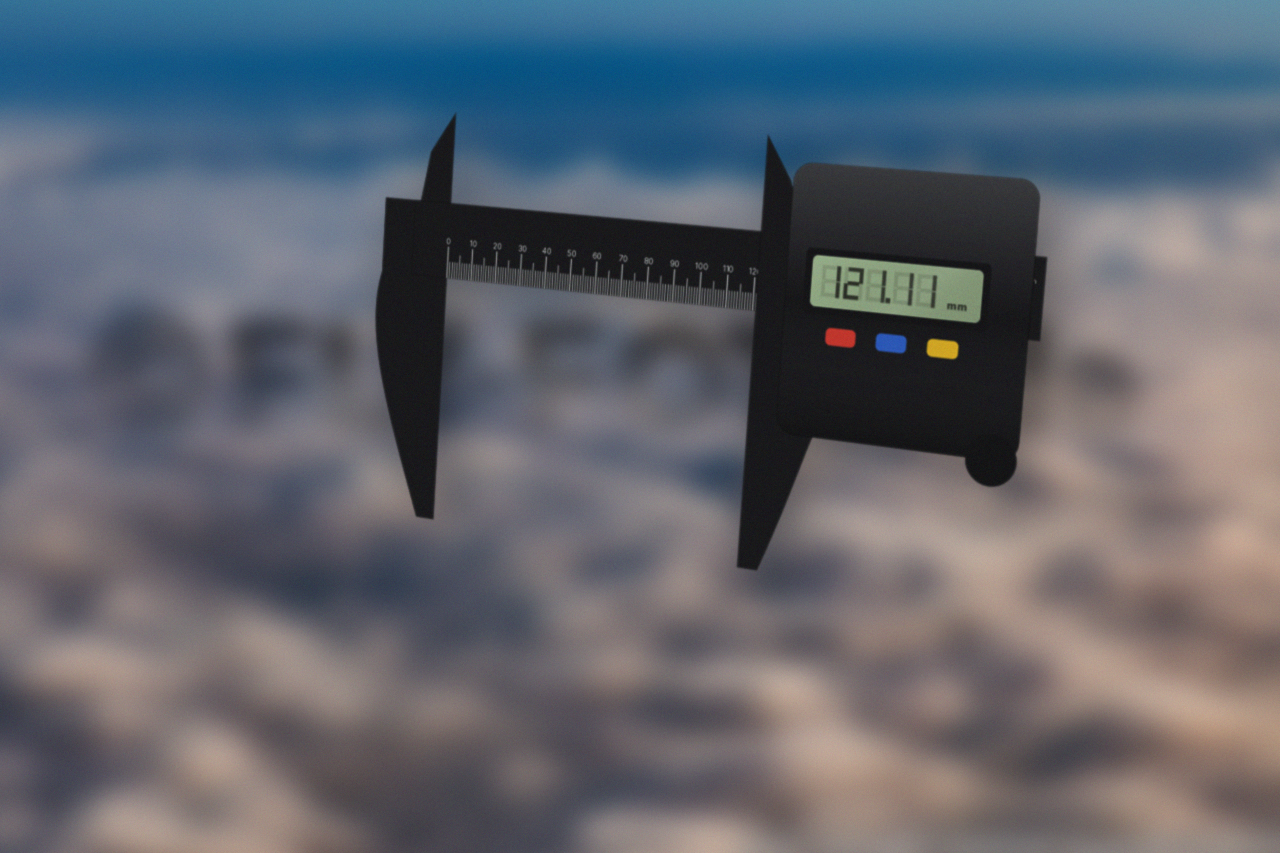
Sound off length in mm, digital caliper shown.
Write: 121.11 mm
